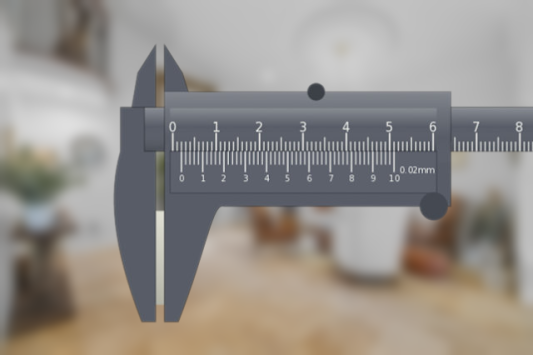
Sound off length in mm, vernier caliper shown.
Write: 2.0 mm
